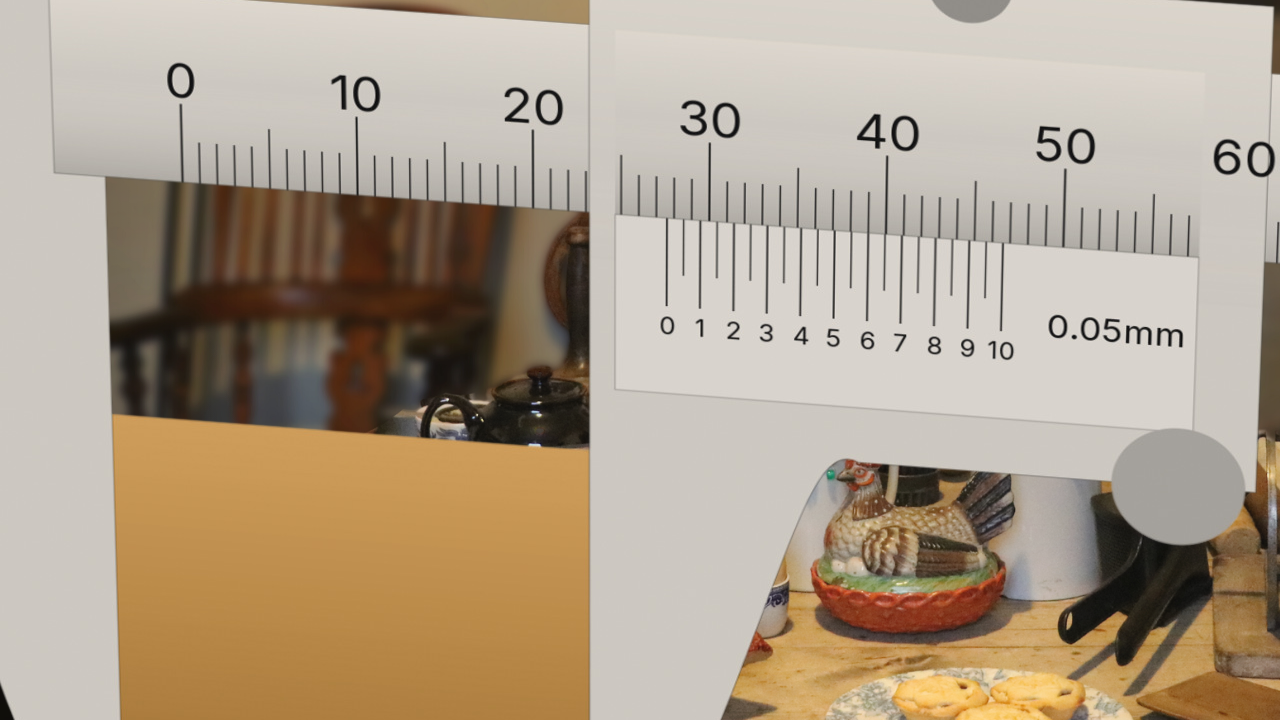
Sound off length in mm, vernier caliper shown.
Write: 27.6 mm
